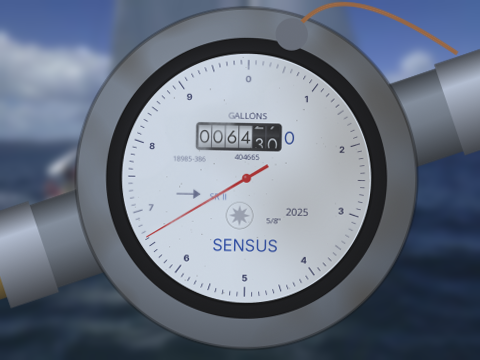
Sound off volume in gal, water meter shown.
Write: 64296.6 gal
